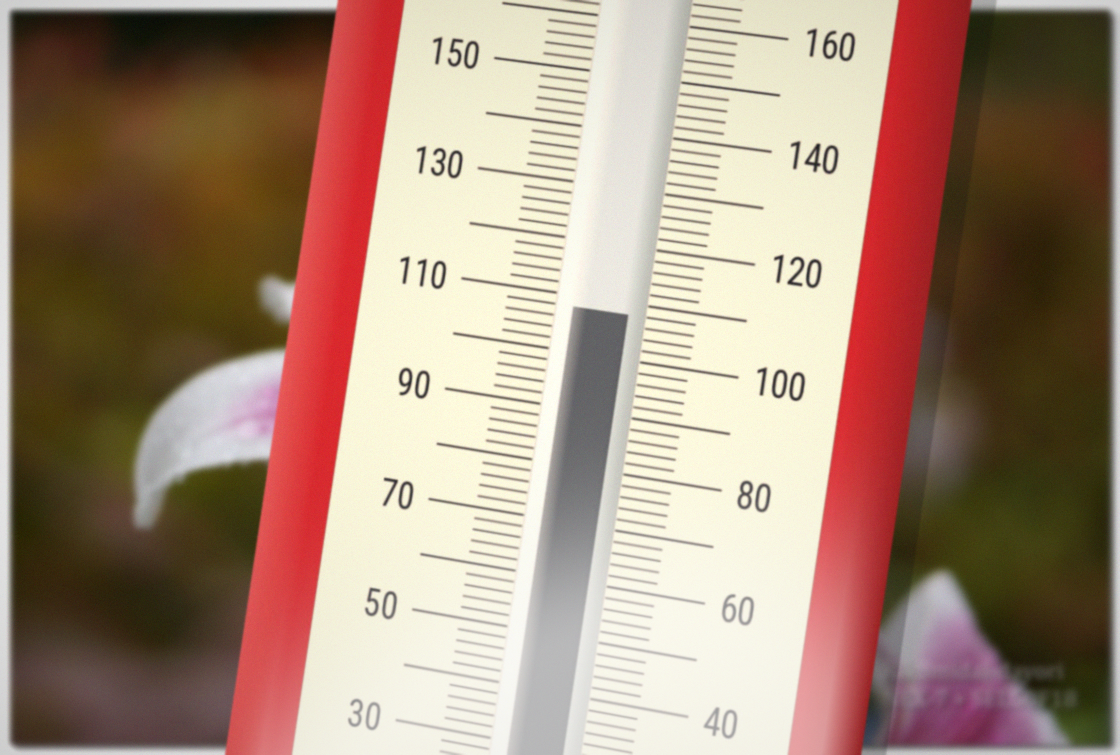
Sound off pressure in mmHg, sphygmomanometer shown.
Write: 108 mmHg
